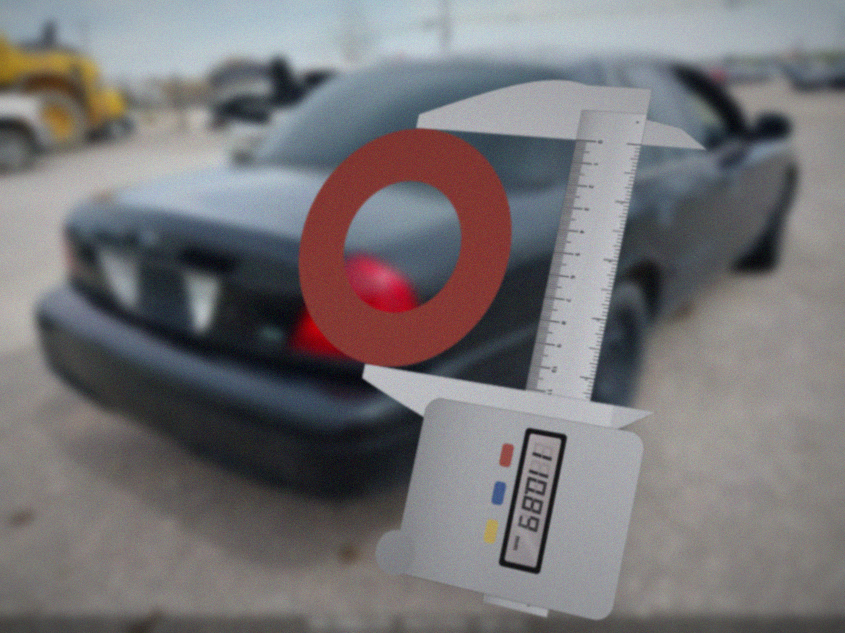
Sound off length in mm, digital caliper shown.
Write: 110.89 mm
